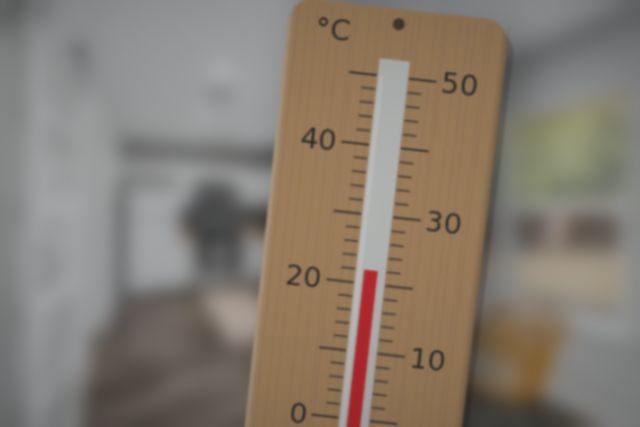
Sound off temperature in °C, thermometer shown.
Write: 22 °C
